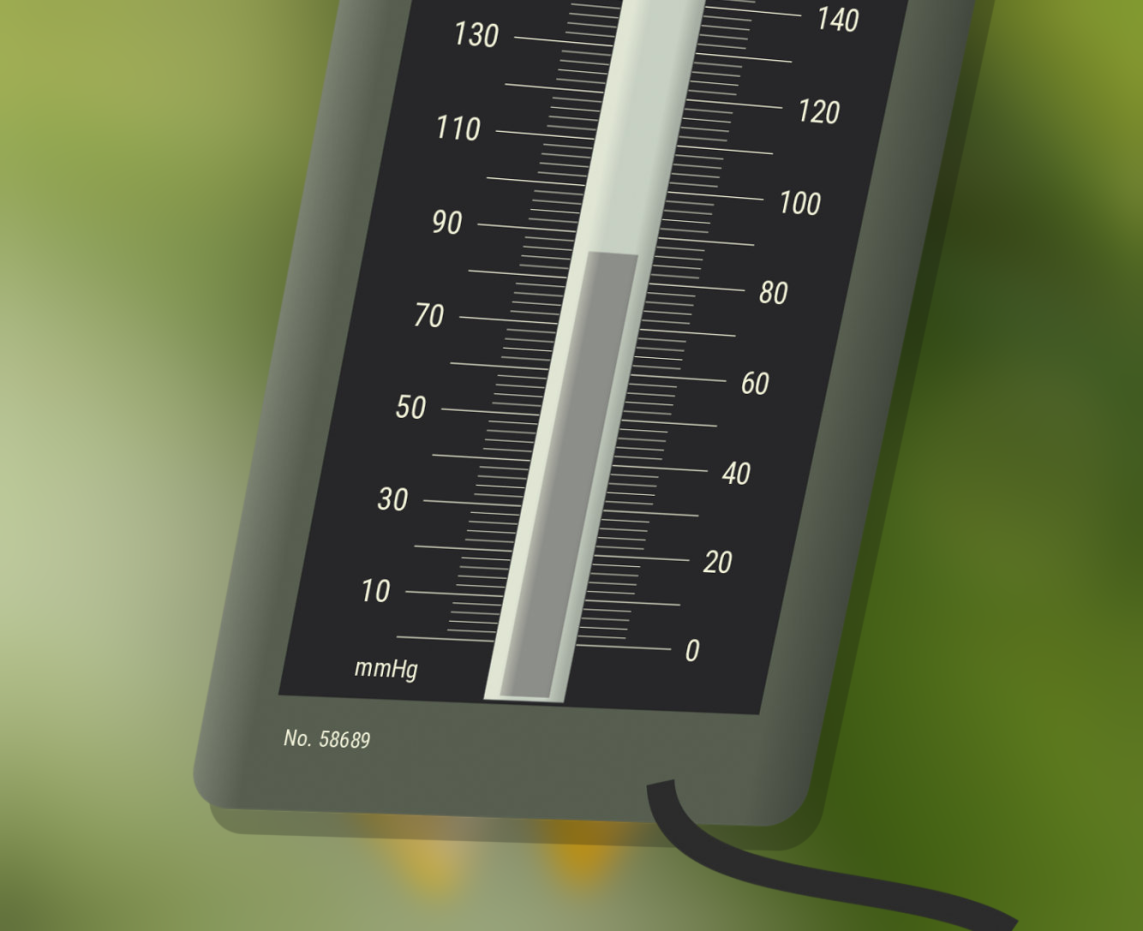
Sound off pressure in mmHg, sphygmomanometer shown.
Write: 86 mmHg
